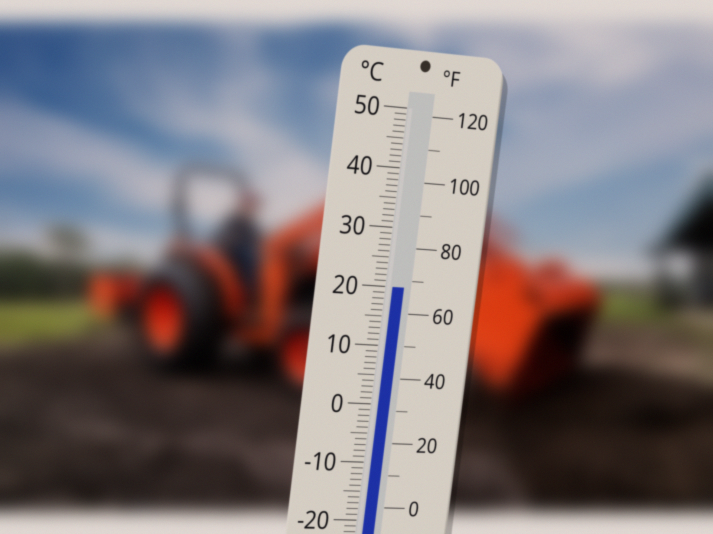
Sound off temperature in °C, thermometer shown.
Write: 20 °C
